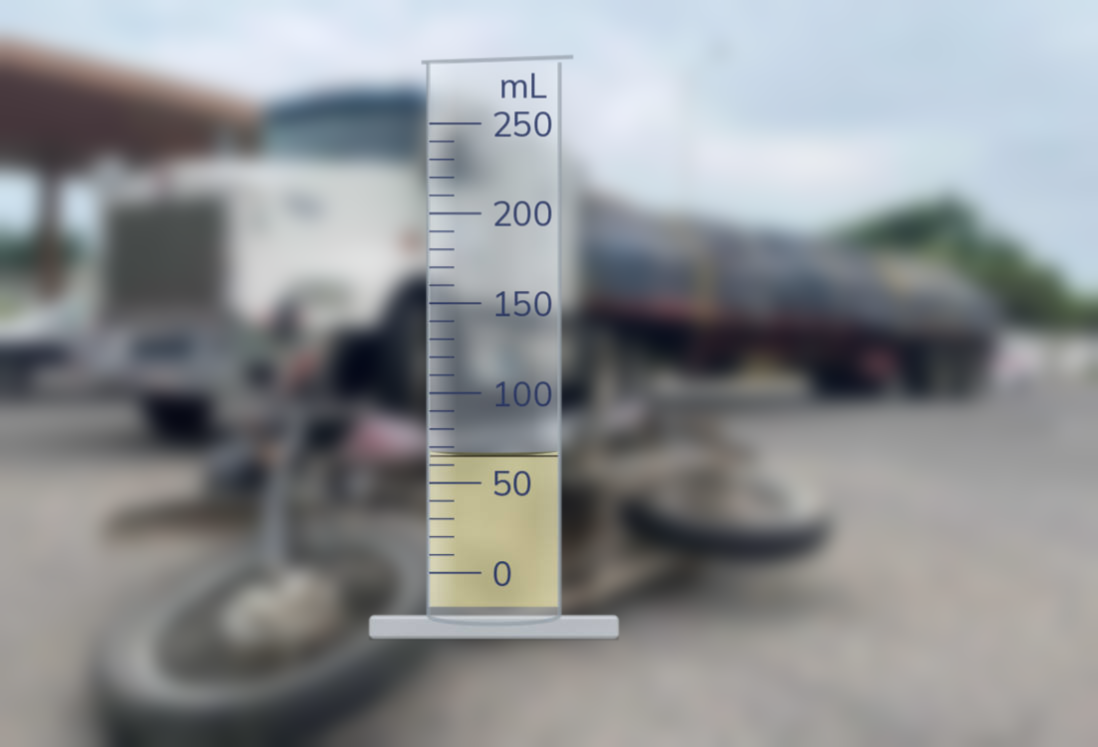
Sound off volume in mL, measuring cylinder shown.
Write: 65 mL
